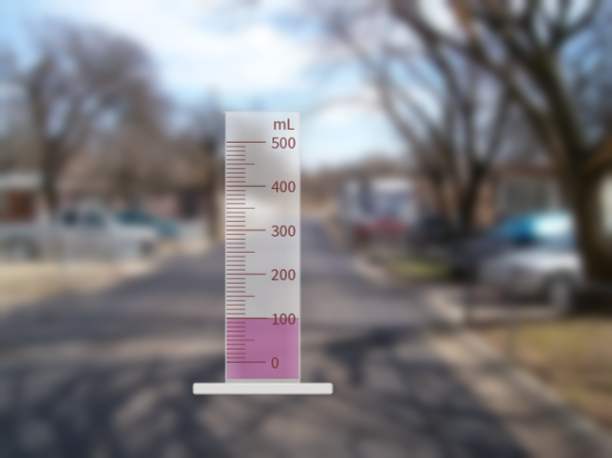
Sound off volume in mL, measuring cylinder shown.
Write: 100 mL
